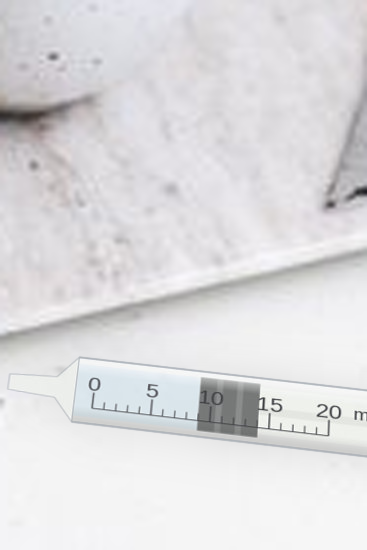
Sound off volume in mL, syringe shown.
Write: 9 mL
